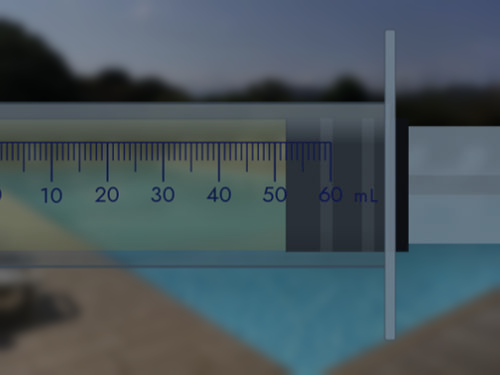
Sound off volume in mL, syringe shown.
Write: 52 mL
